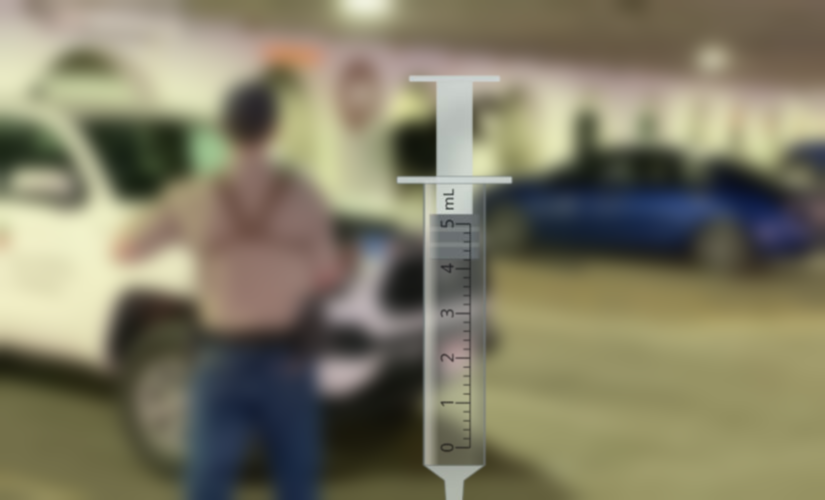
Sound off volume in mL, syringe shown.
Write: 4.2 mL
